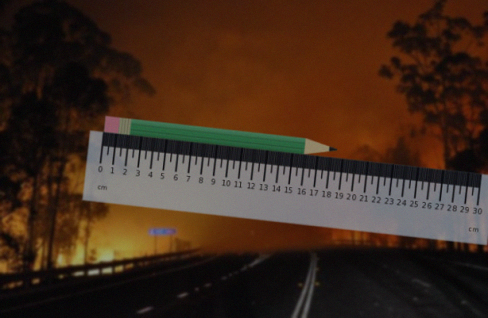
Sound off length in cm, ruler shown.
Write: 18.5 cm
